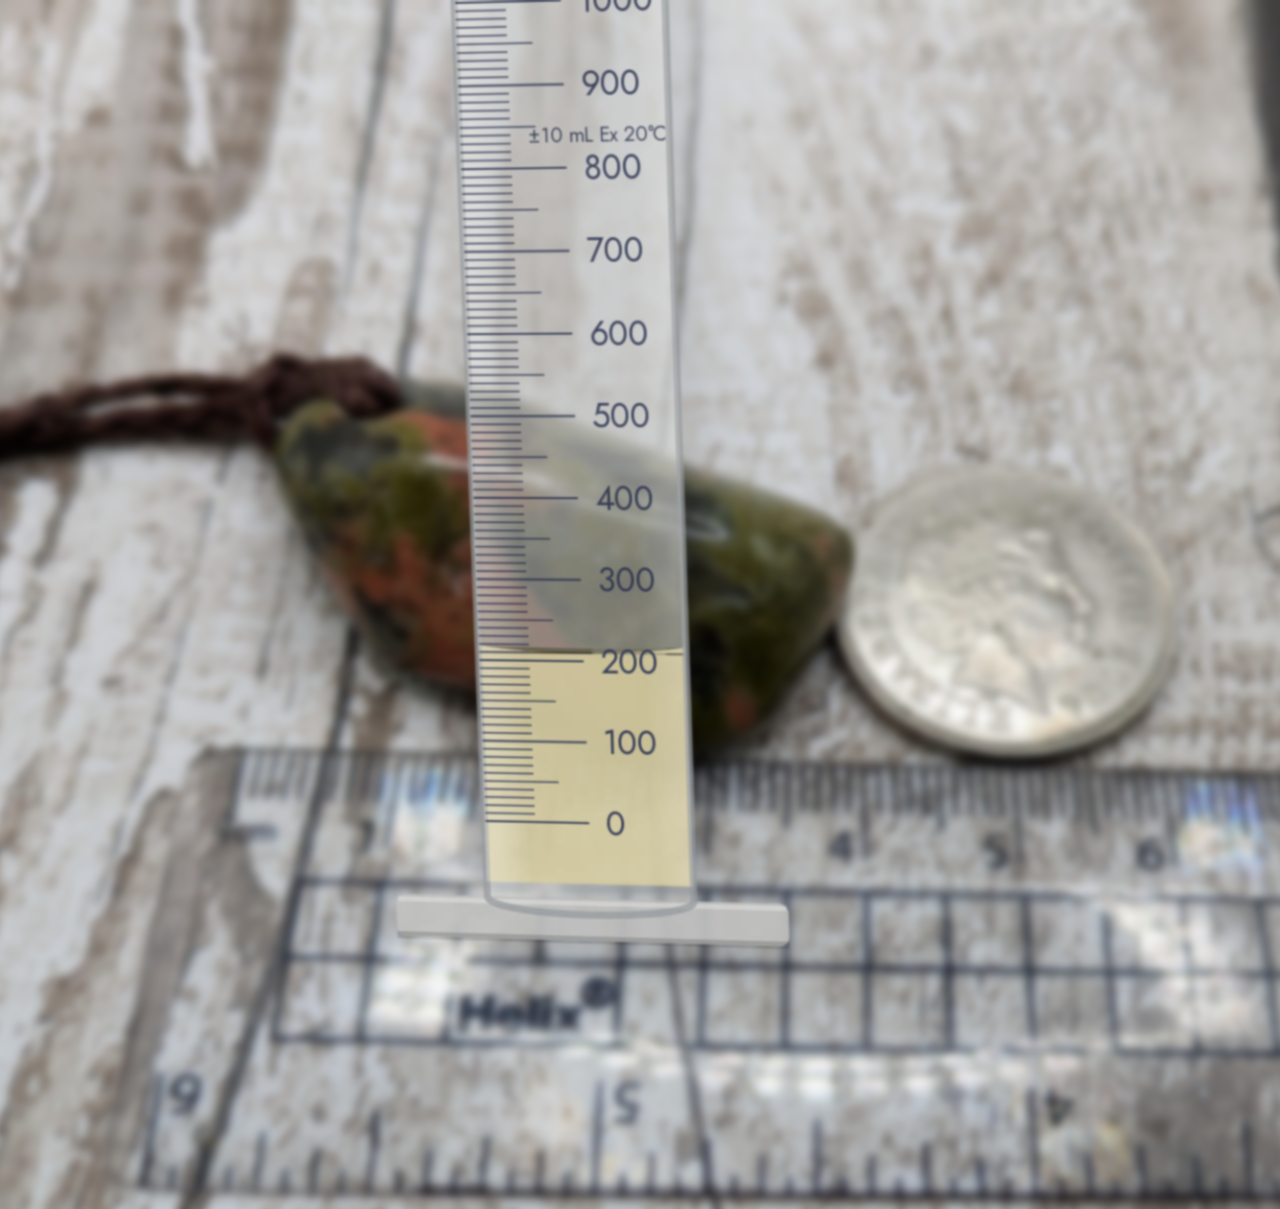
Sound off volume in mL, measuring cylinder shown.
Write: 210 mL
